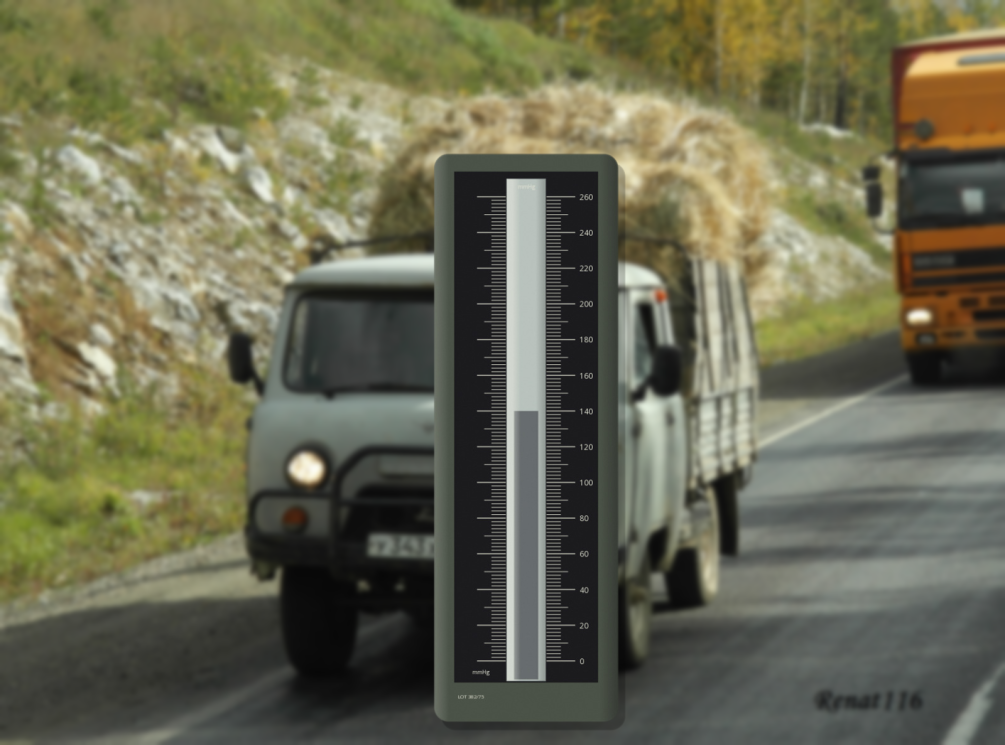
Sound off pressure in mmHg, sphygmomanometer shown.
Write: 140 mmHg
